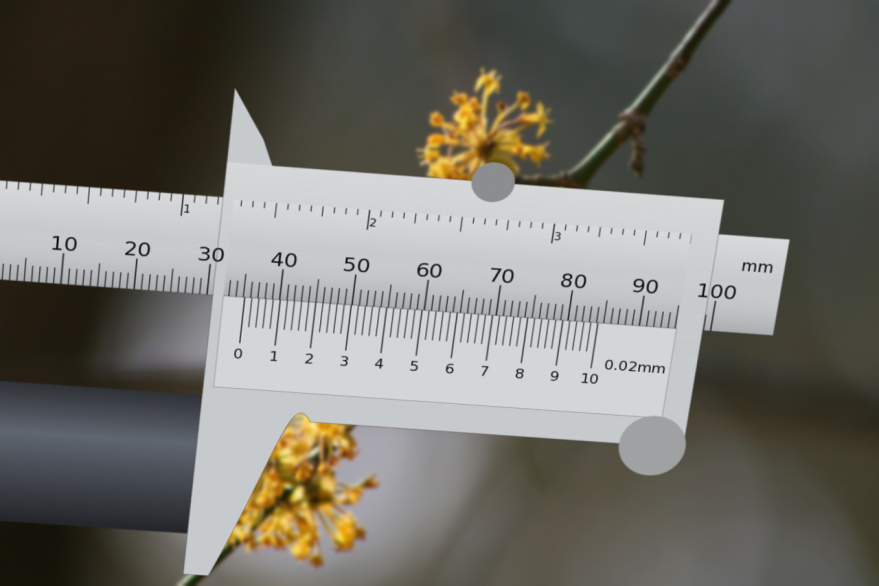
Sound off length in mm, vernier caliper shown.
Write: 35.2 mm
